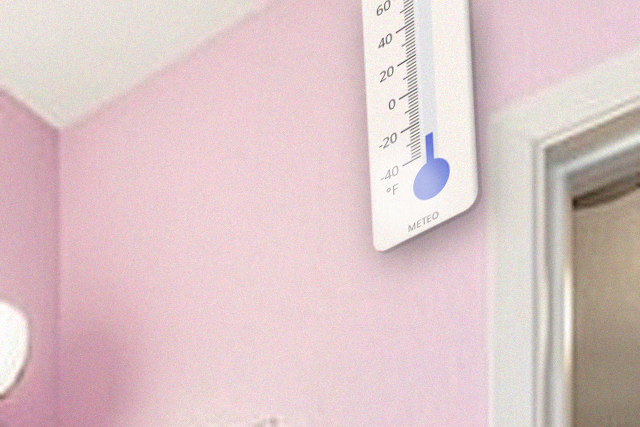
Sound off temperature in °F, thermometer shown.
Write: -30 °F
